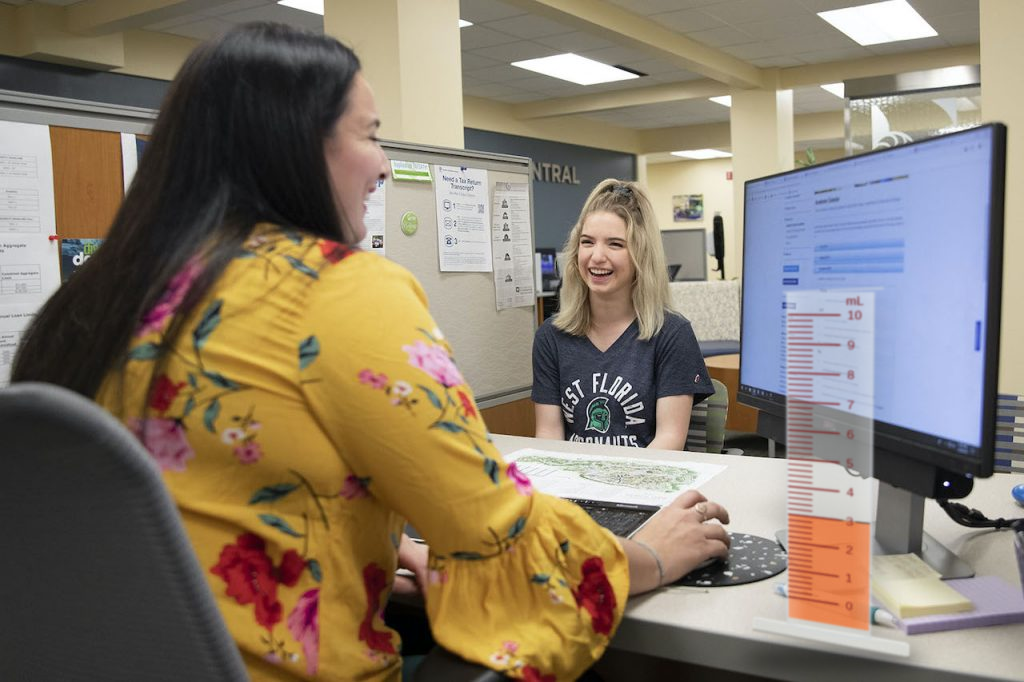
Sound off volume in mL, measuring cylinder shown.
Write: 3 mL
